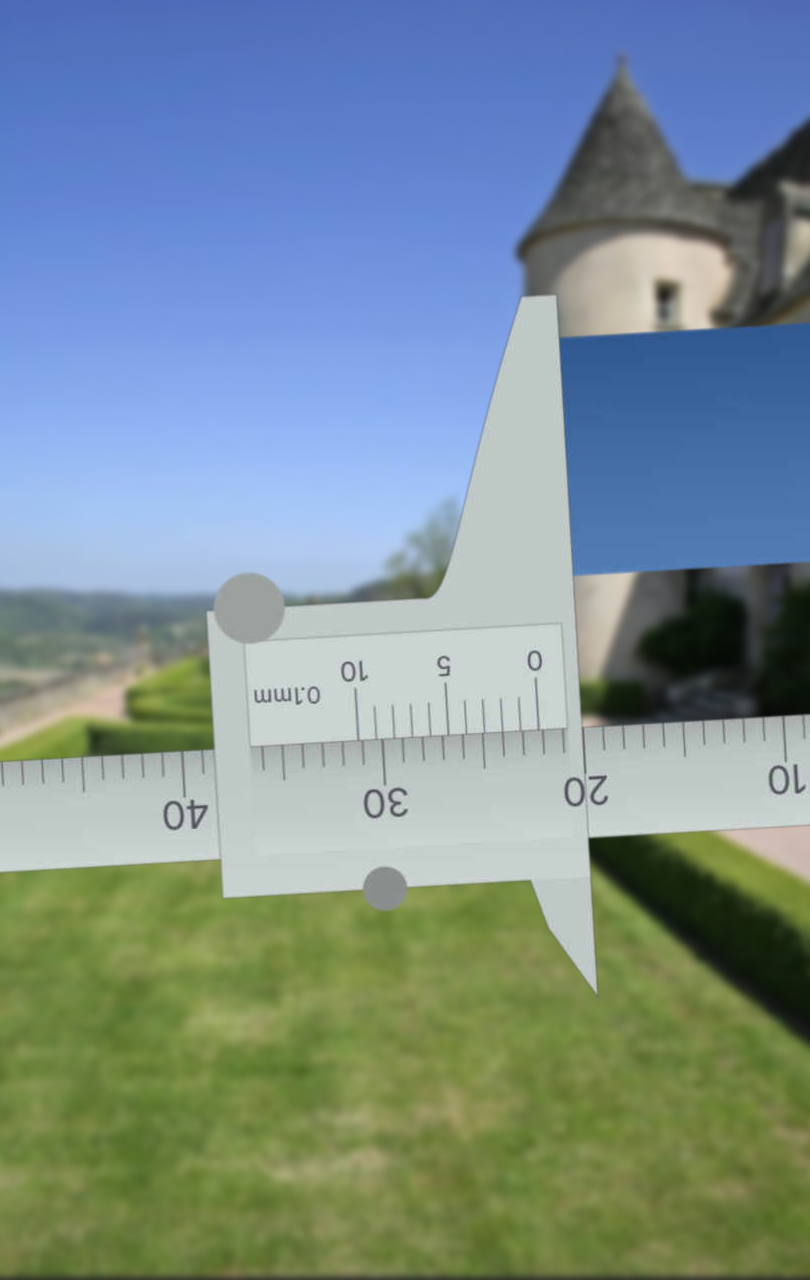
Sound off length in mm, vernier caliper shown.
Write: 22.2 mm
